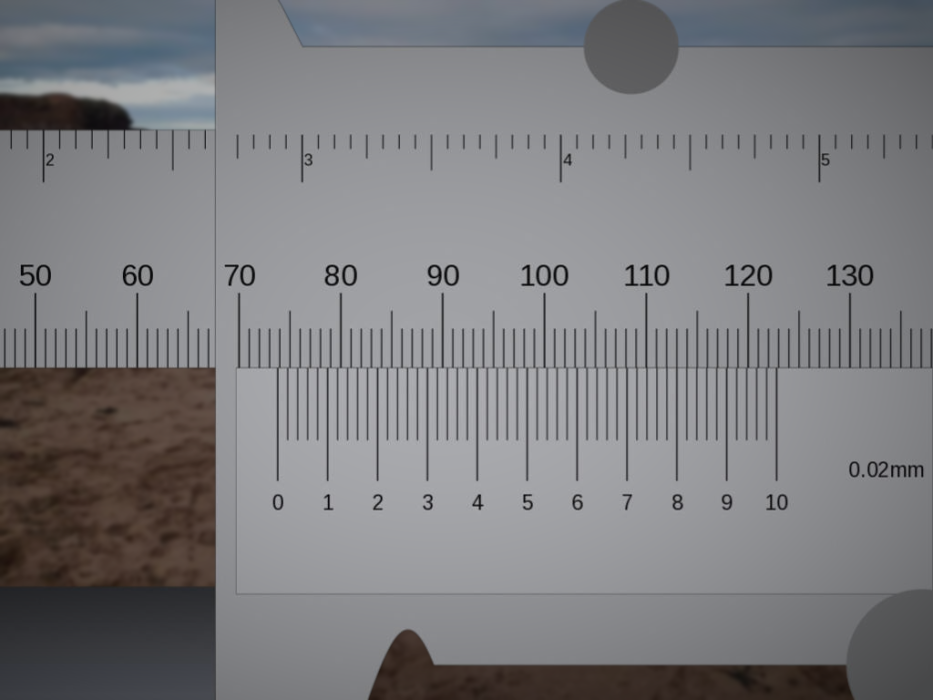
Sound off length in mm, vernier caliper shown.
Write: 73.8 mm
